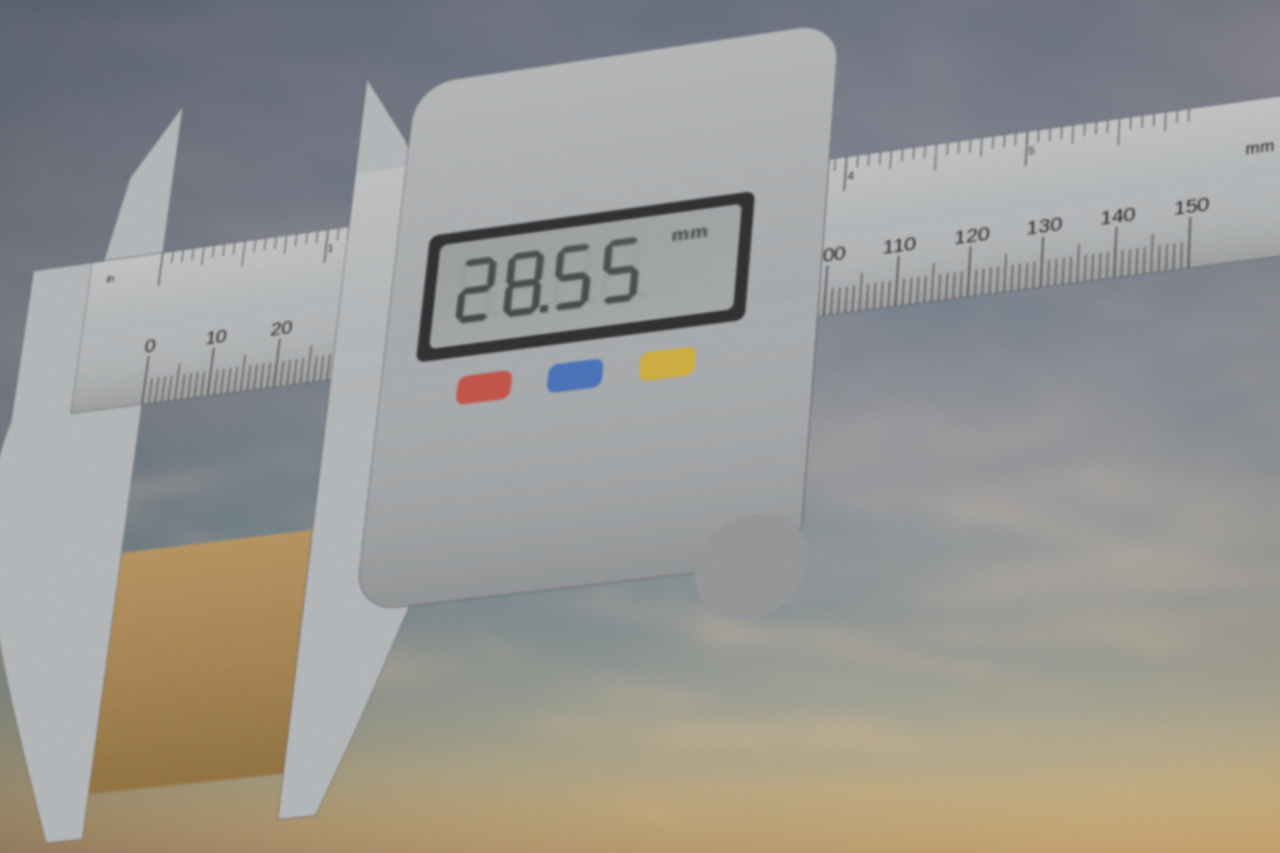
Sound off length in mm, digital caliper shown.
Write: 28.55 mm
